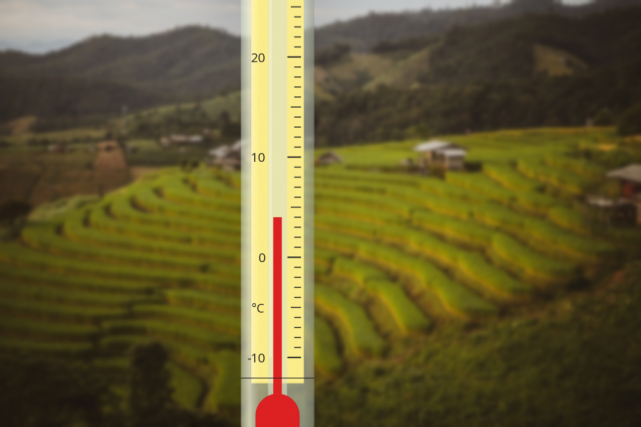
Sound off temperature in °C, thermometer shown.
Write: 4 °C
